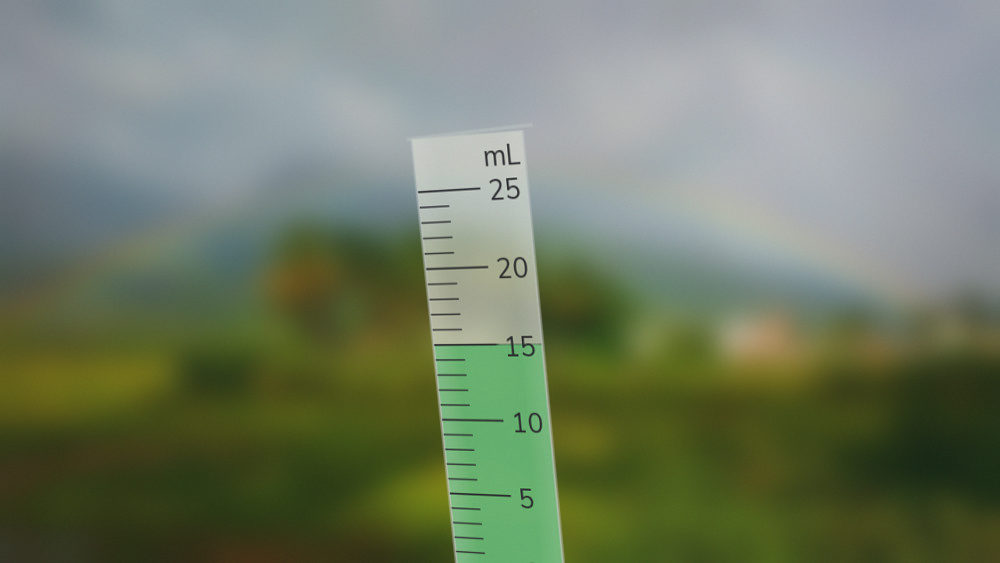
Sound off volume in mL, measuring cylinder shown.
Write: 15 mL
